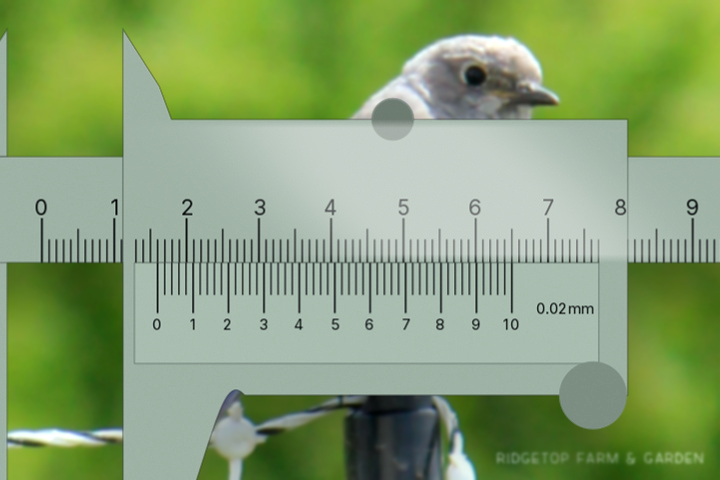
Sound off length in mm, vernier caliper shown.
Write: 16.0 mm
